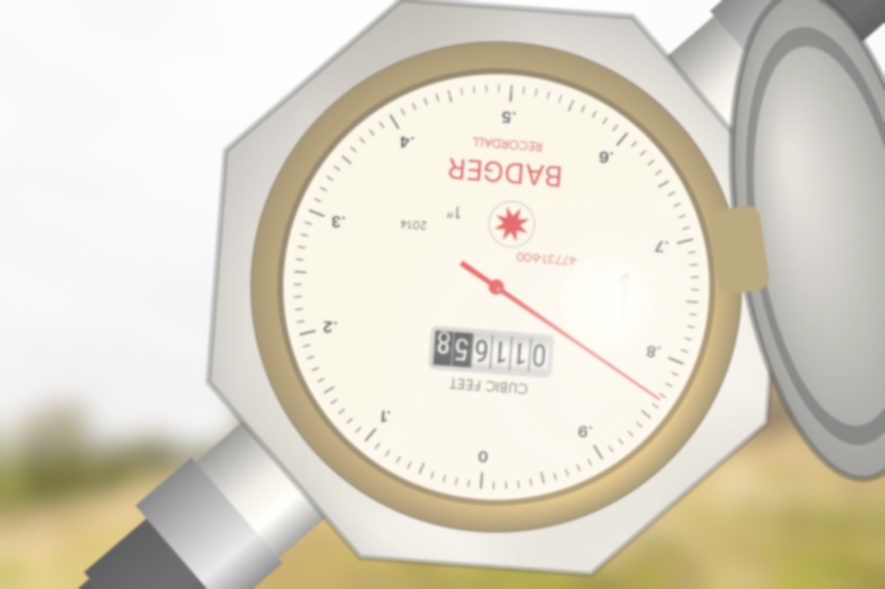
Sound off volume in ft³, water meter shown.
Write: 11657.83 ft³
